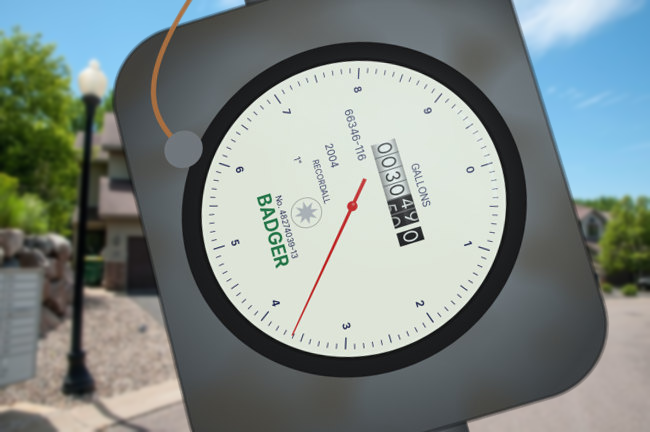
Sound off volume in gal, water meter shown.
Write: 30493.6 gal
